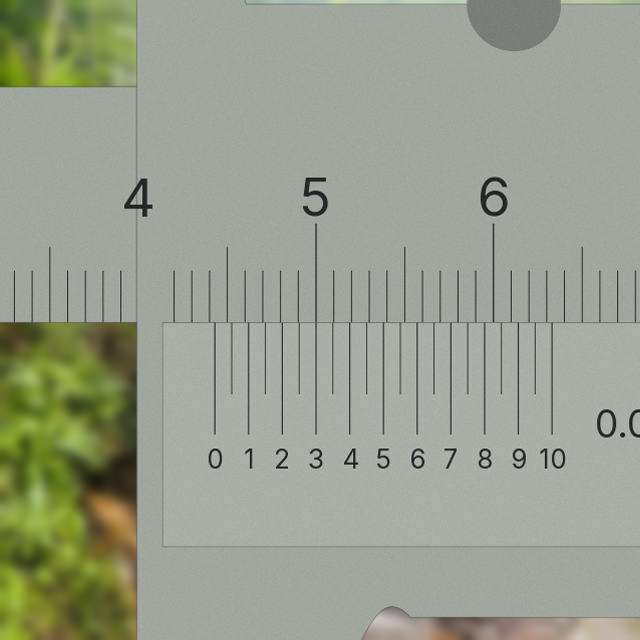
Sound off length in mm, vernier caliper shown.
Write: 44.3 mm
